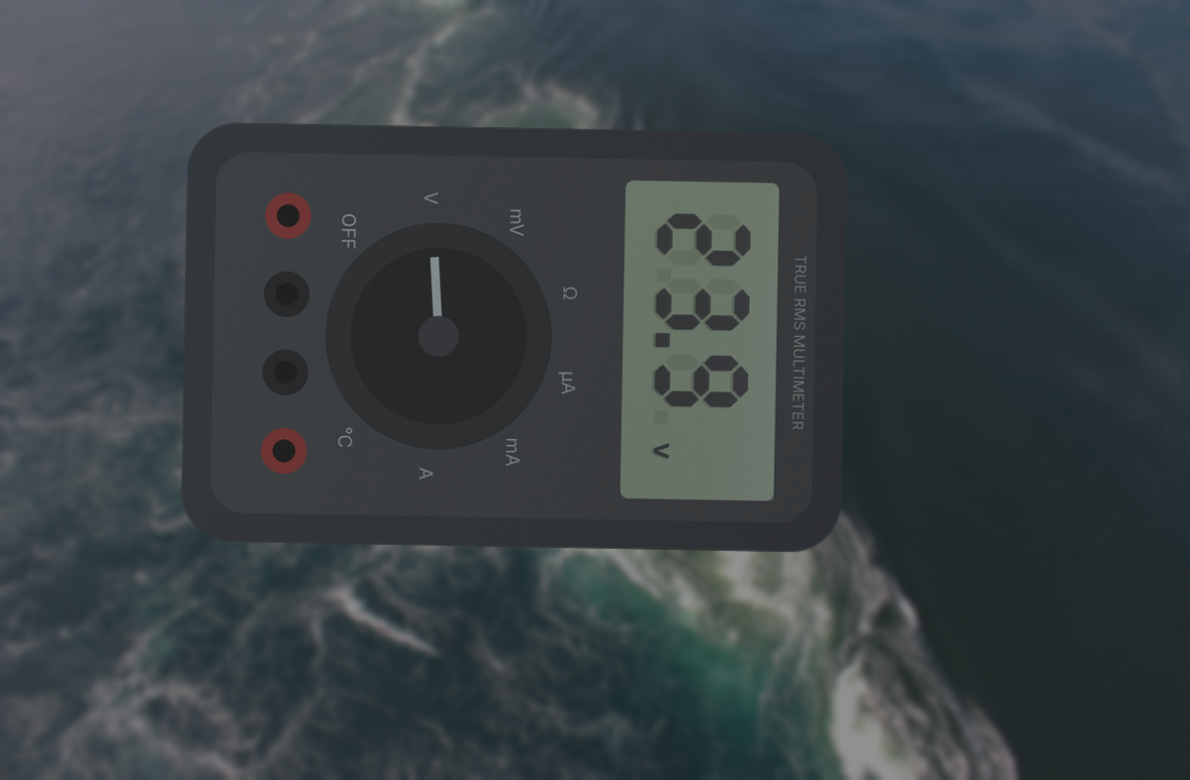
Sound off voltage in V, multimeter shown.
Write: 23.9 V
